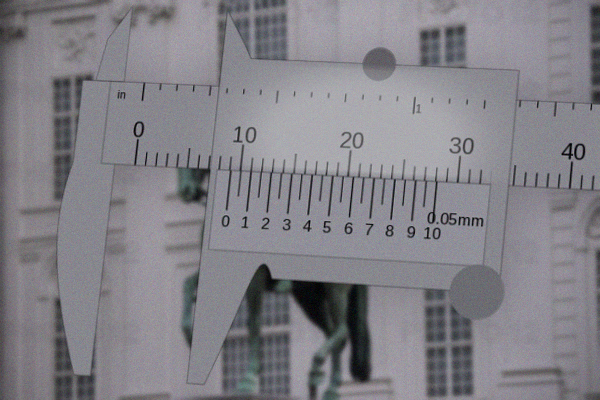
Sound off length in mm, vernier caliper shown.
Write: 9.1 mm
